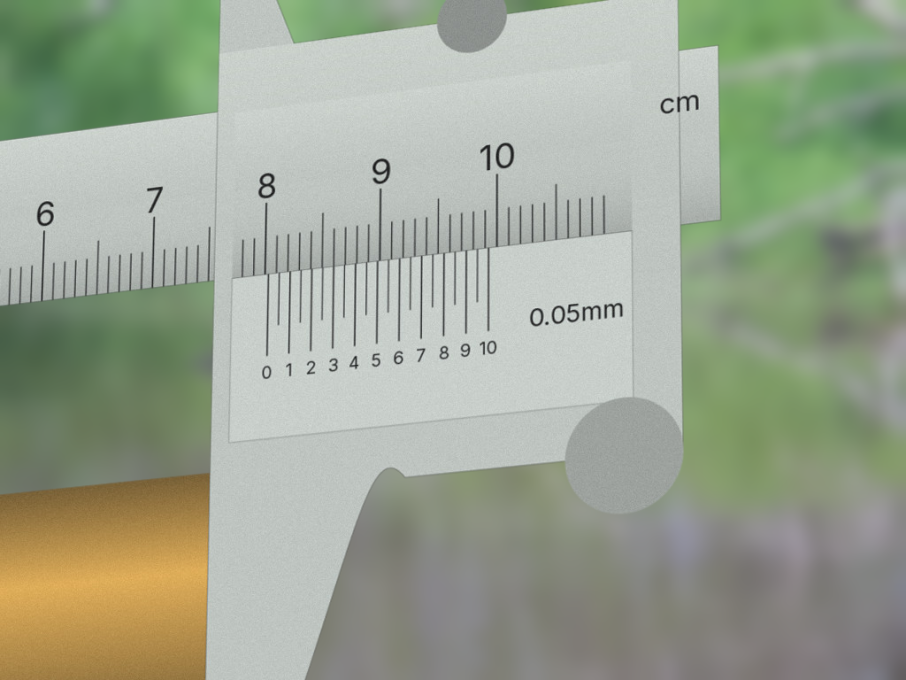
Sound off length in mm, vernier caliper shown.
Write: 80.3 mm
